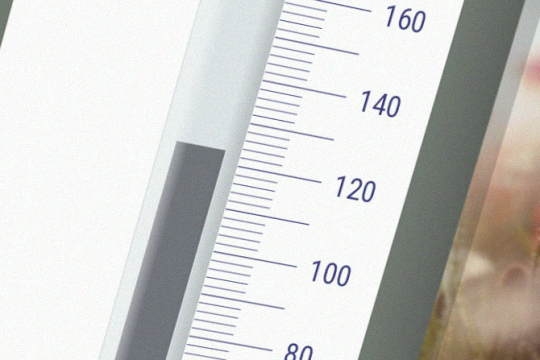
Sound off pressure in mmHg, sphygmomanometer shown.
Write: 123 mmHg
